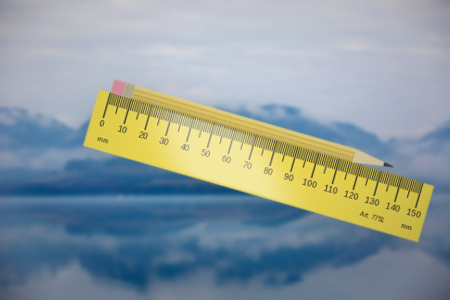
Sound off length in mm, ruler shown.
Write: 135 mm
